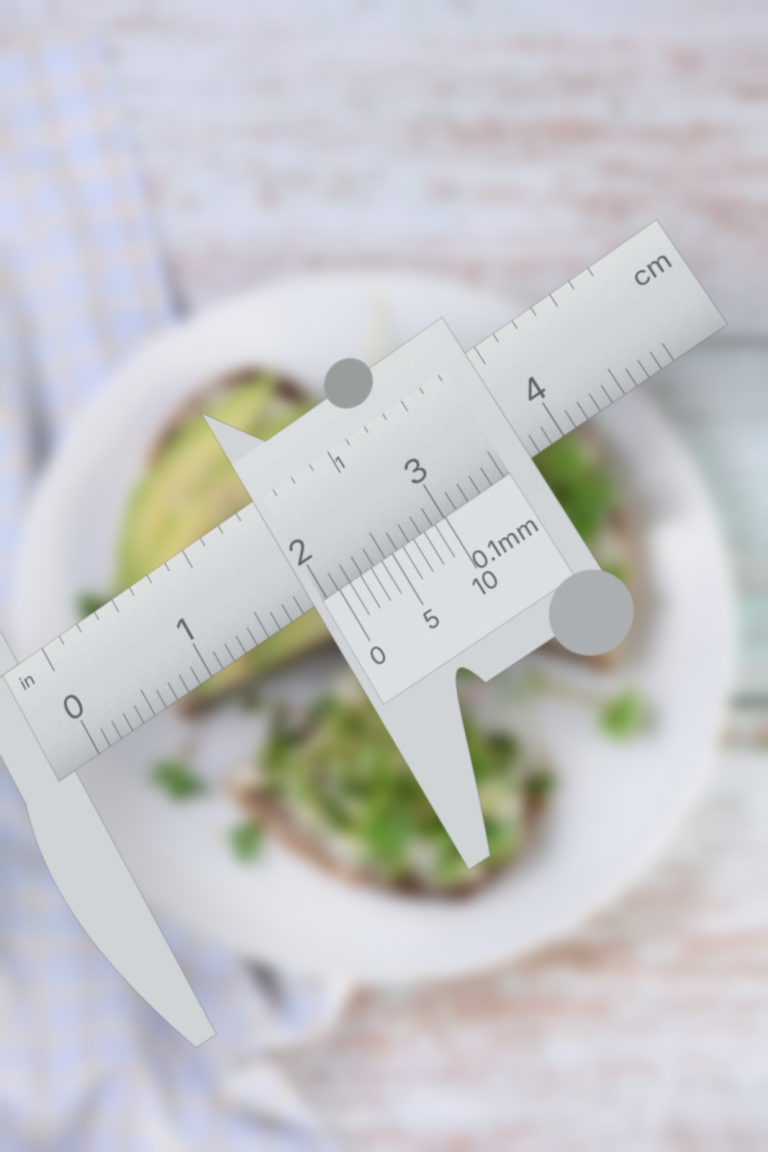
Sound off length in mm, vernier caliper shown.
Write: 21.1 mm
